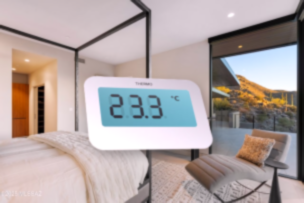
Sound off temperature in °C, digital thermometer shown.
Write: 23.3 °C
